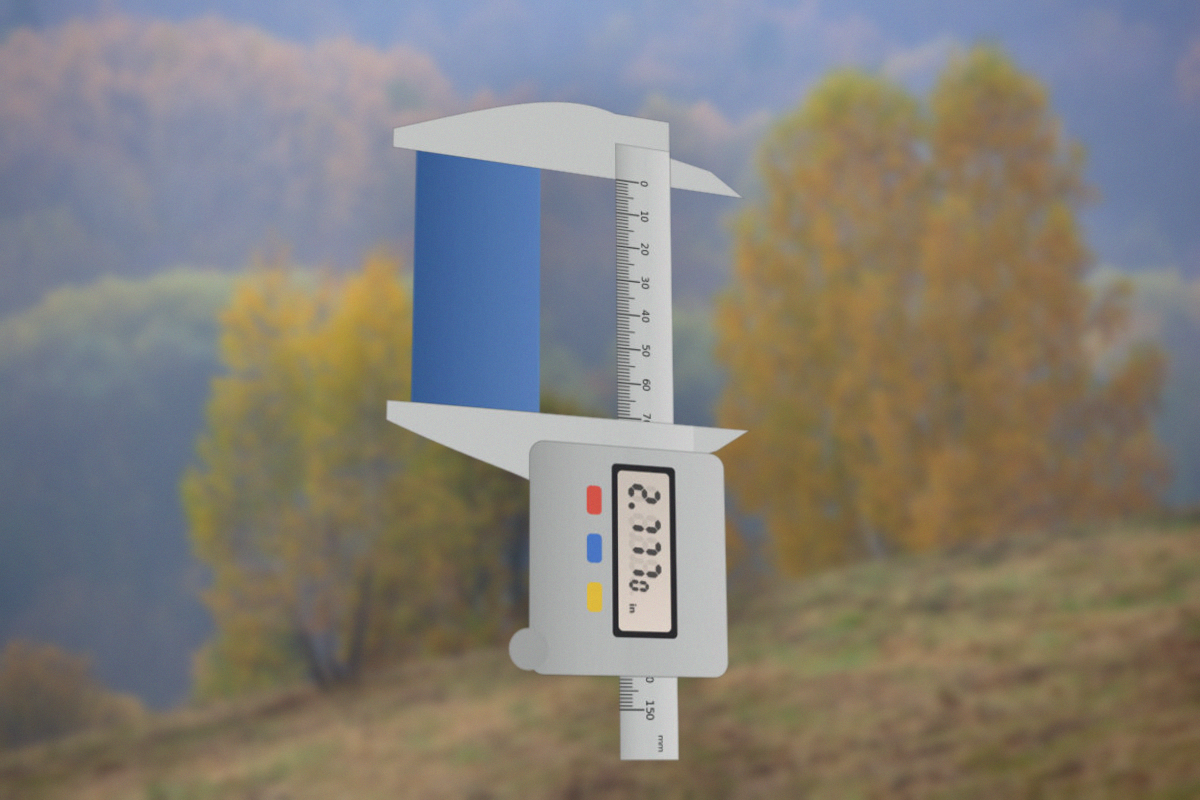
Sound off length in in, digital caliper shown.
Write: 2.7770 in
